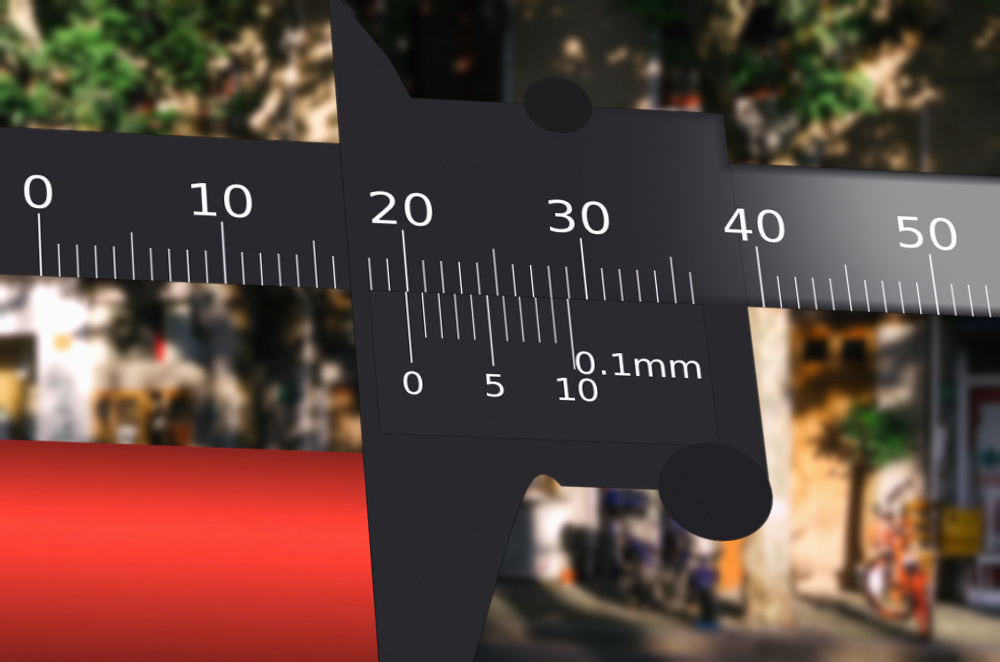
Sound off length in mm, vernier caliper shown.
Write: 19.9 mm
